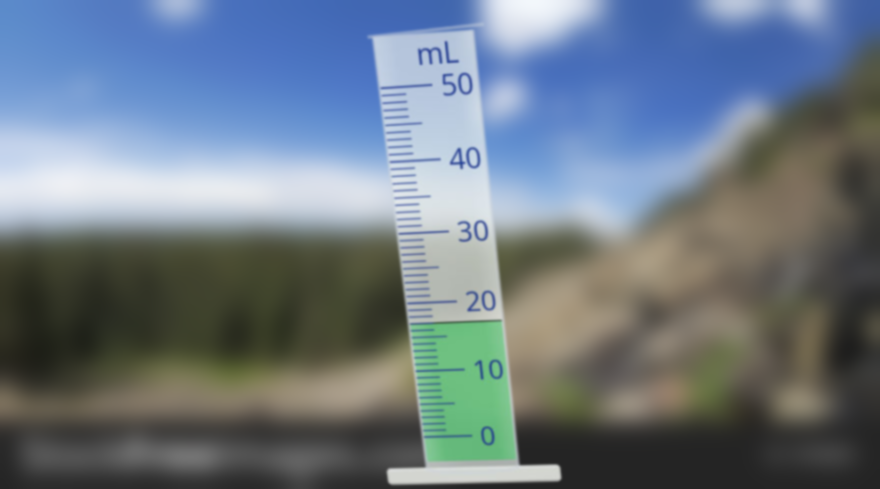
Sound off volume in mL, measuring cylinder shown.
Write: 17 mL
